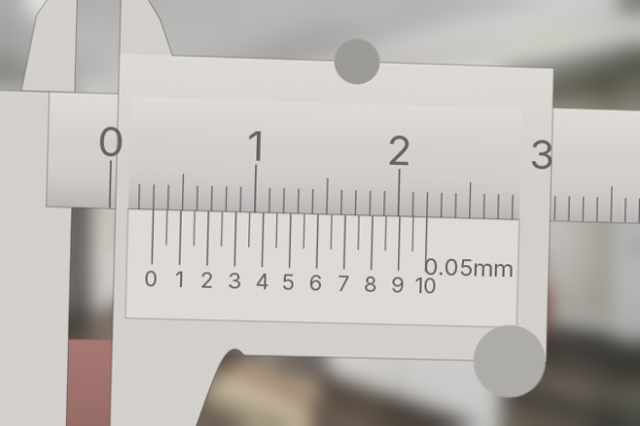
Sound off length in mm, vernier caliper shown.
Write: 3.0 mm
